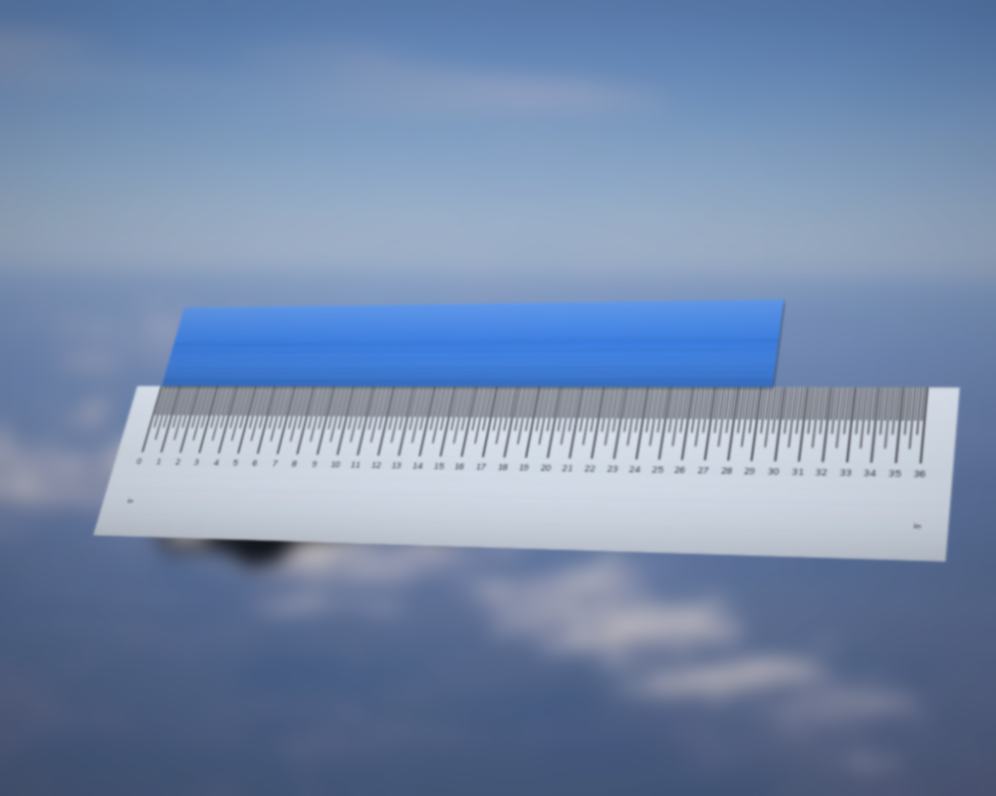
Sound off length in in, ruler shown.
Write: 29.5 in
